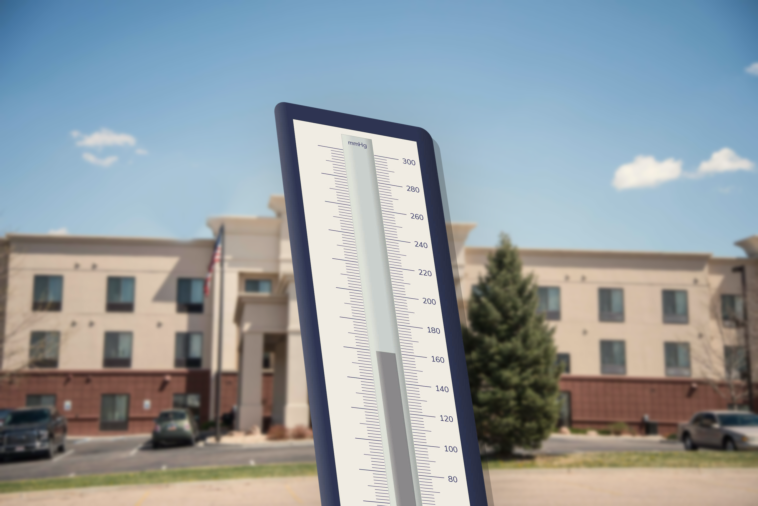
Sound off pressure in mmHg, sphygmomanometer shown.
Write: 160 mmHg
